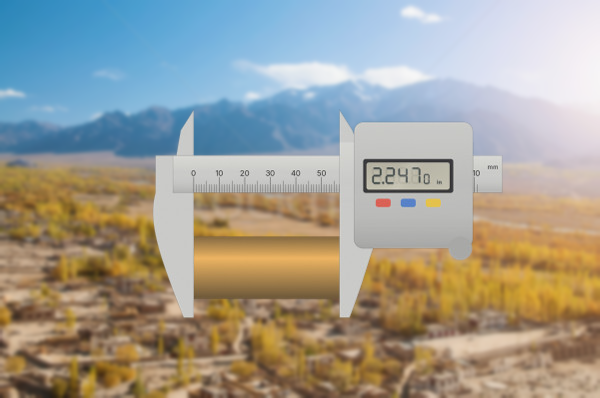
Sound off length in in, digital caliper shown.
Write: 2.2470 in
